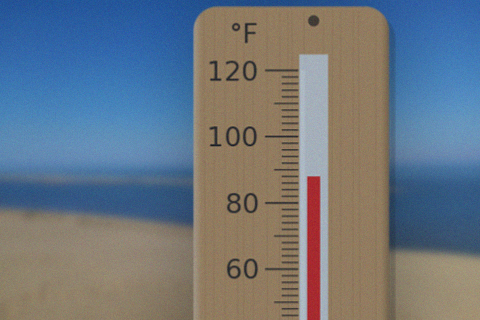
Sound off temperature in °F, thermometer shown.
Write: 88 °F
